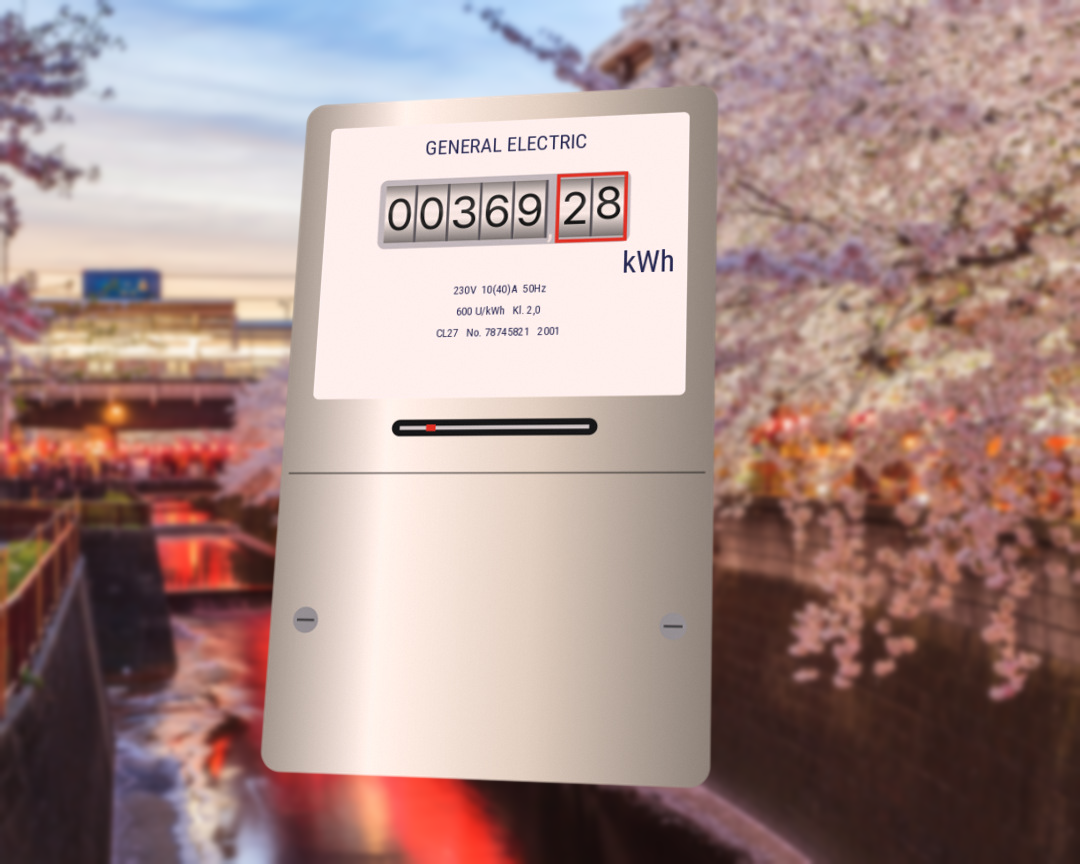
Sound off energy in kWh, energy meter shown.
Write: 369.28 kWh
